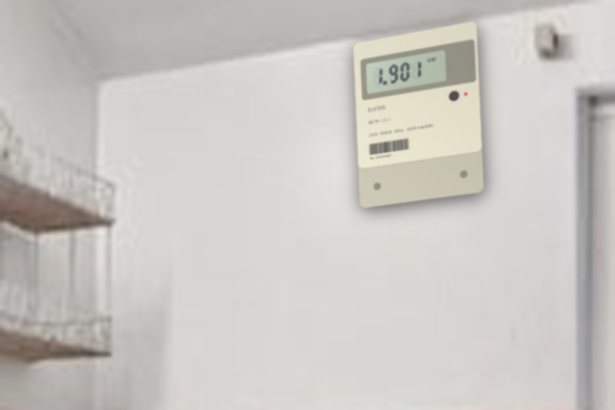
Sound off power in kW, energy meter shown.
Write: 1.901 kW
